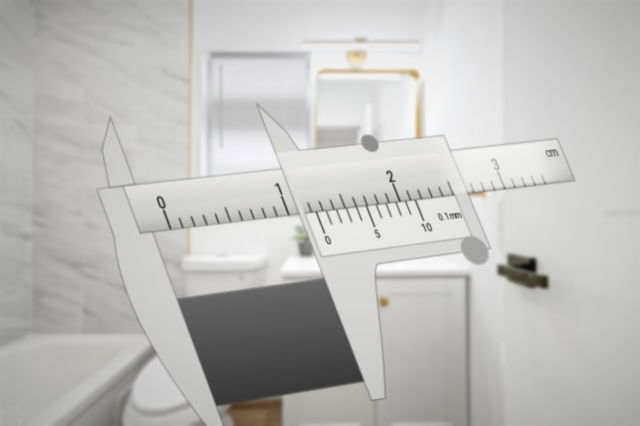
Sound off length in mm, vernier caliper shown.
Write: 12.4 mm
